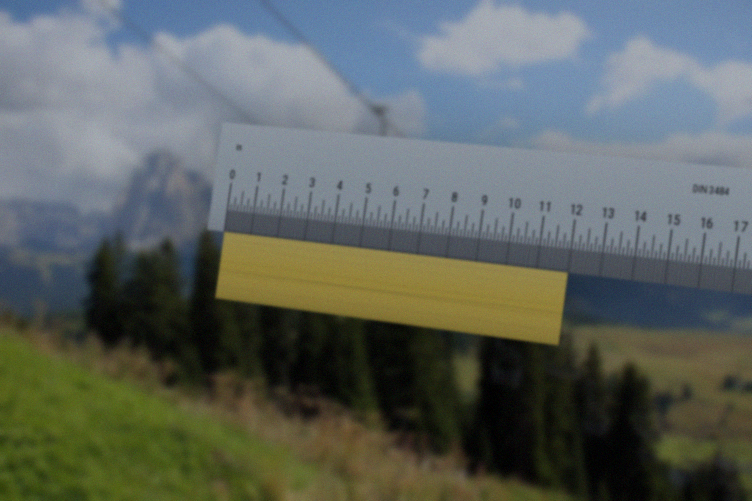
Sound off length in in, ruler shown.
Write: 12 in
